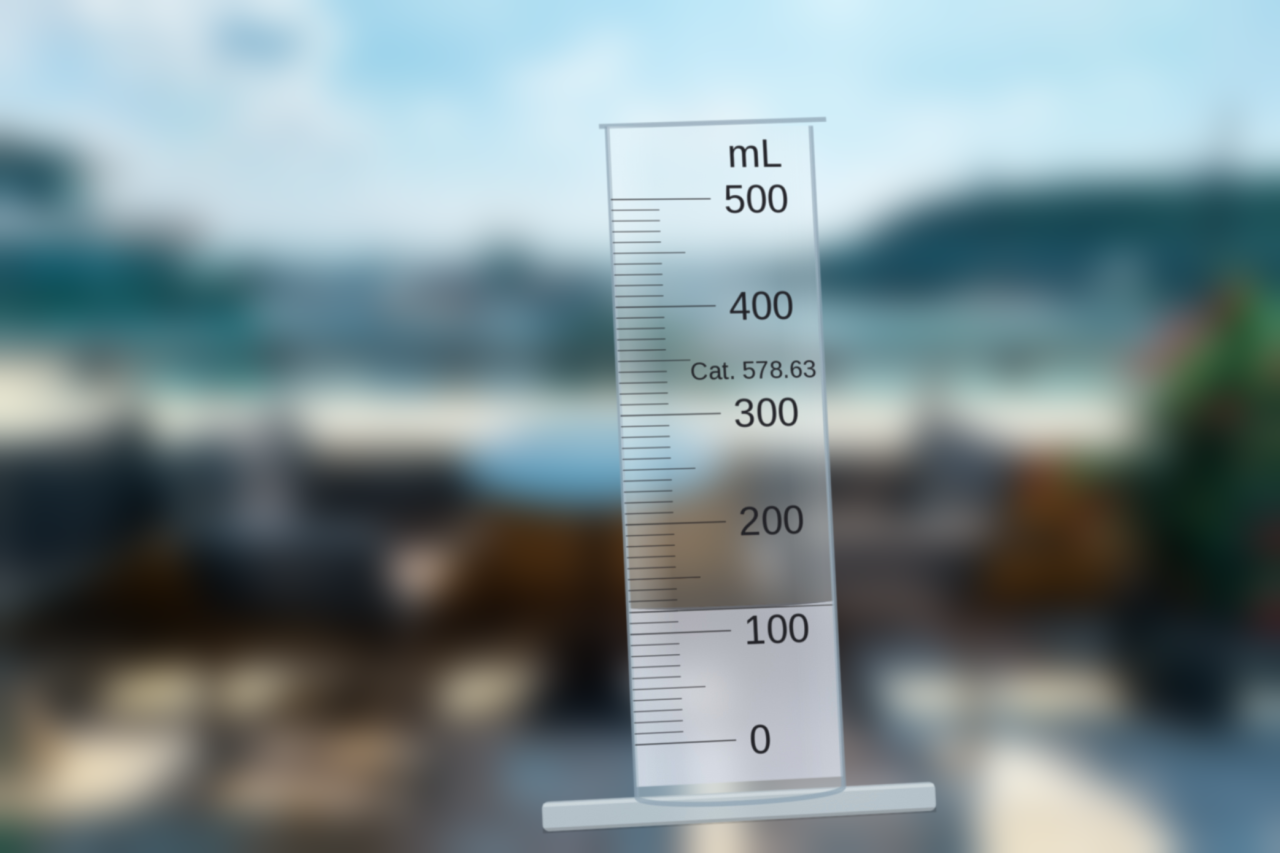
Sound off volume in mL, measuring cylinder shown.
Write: 120 mL
